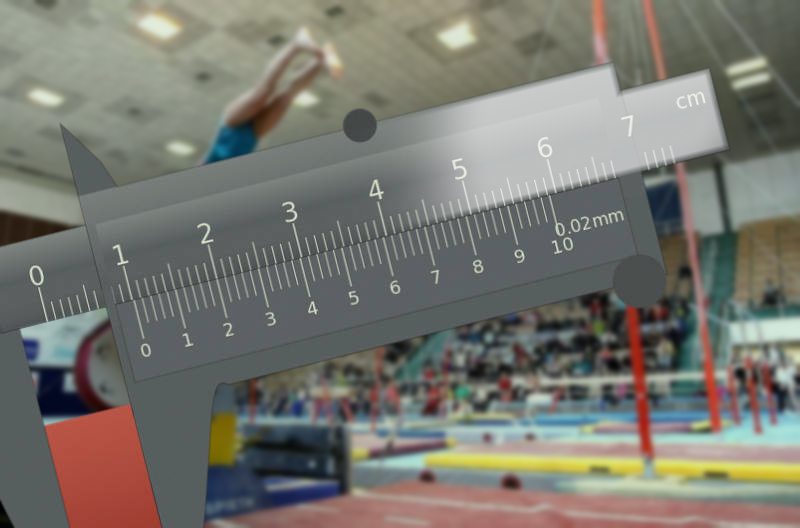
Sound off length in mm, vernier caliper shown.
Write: 10.2 mm
